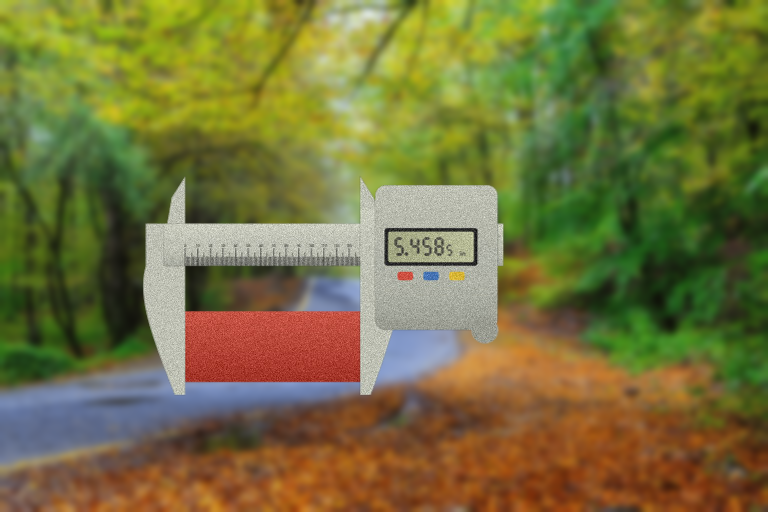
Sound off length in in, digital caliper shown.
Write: 5.4585 in
